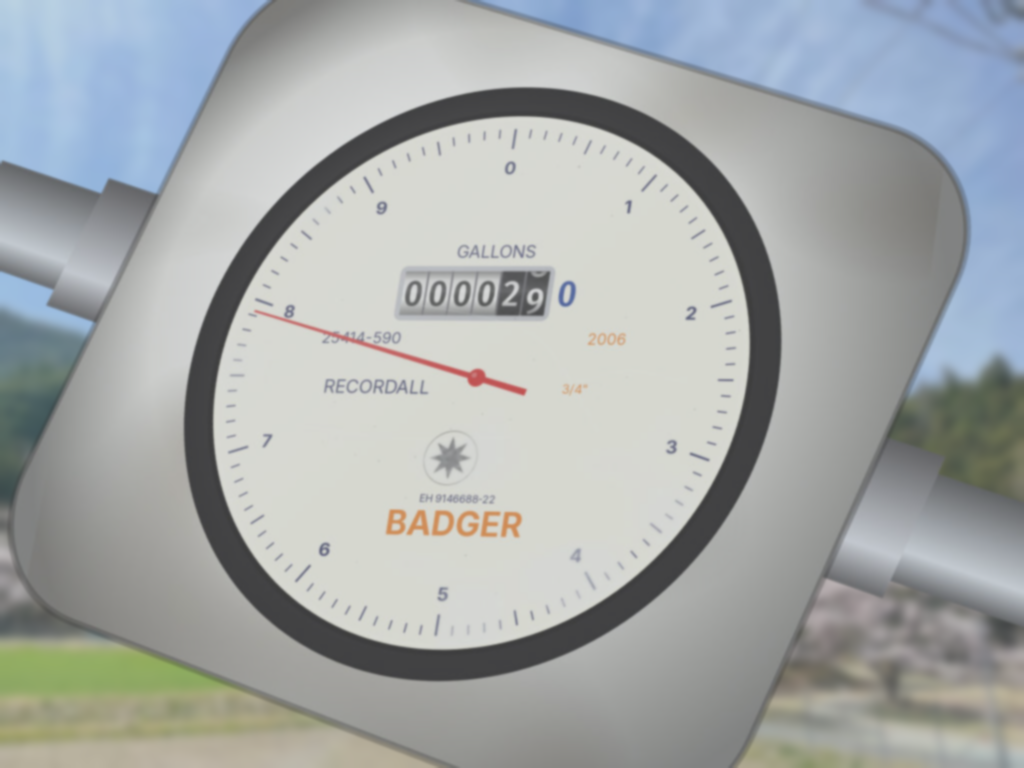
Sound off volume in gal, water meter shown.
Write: 287.9 gal
